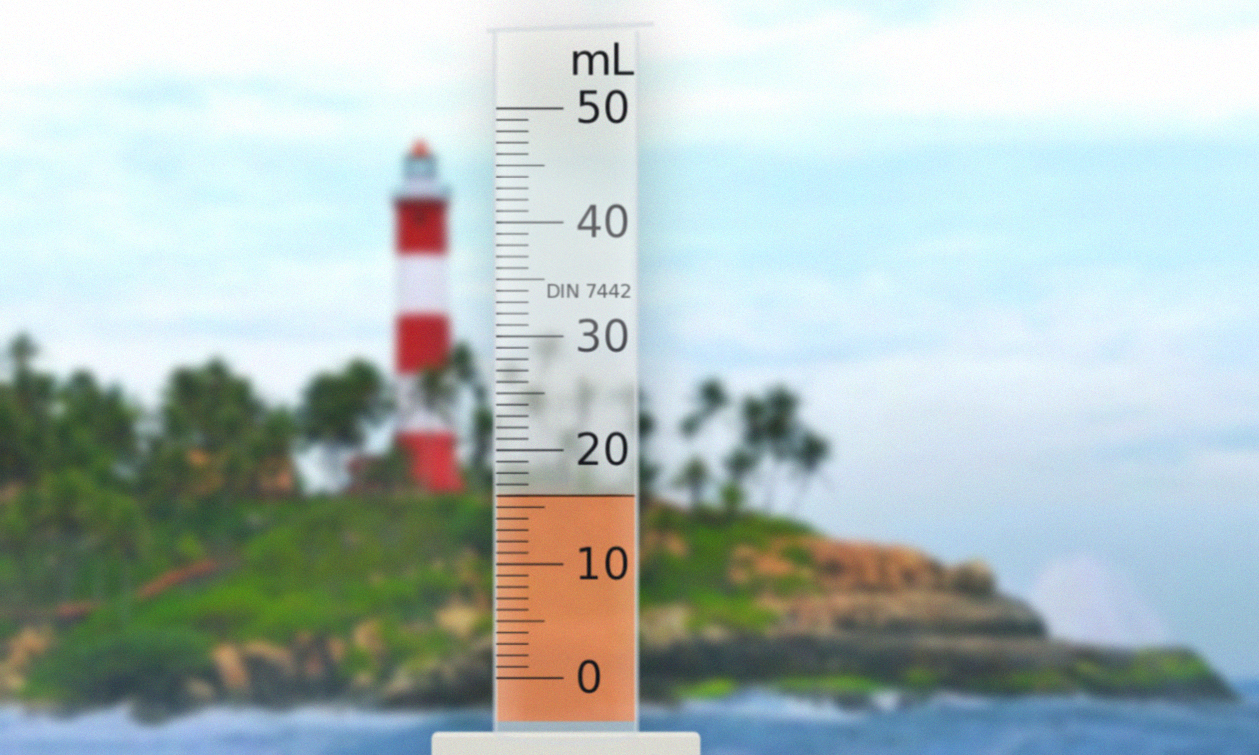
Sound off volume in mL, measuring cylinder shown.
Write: 16 mL
